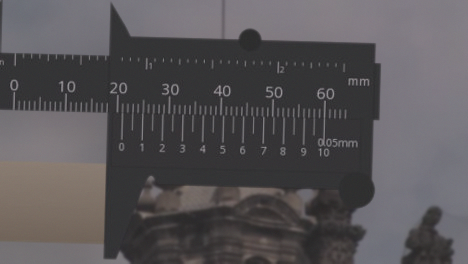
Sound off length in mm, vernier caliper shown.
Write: 21.0 mm
